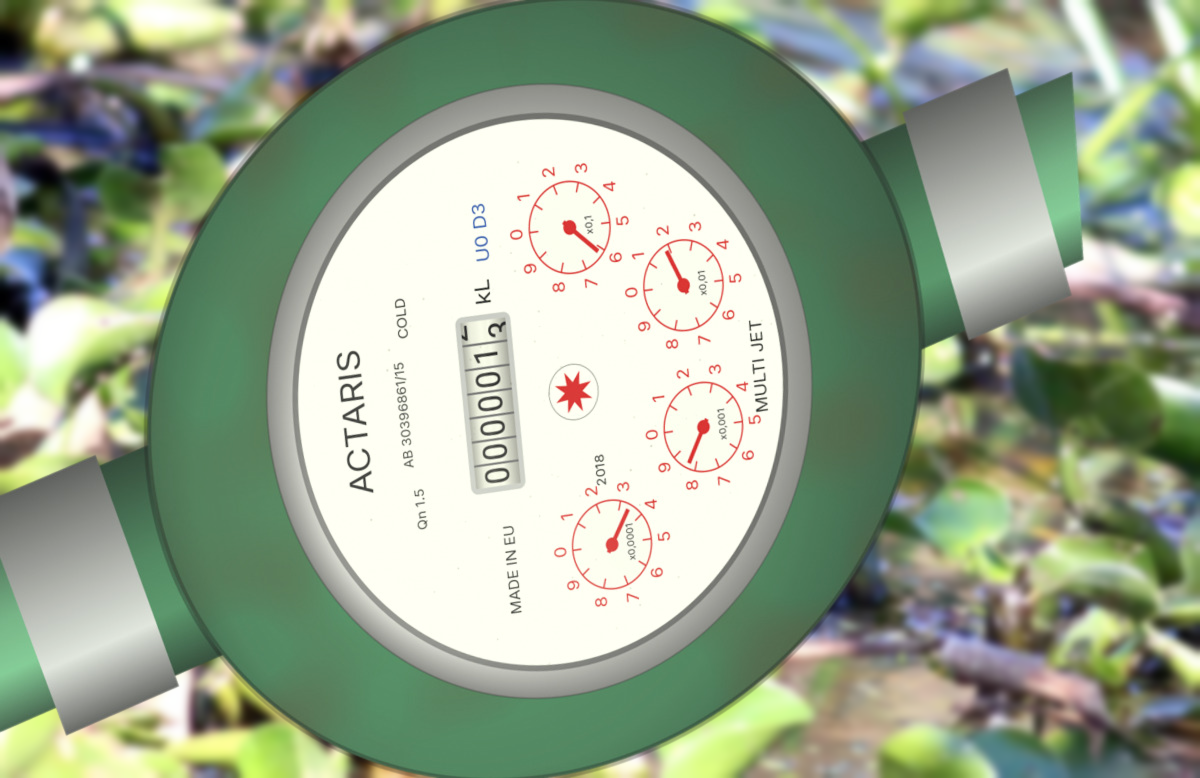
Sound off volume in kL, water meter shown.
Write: 12.6183 kL
